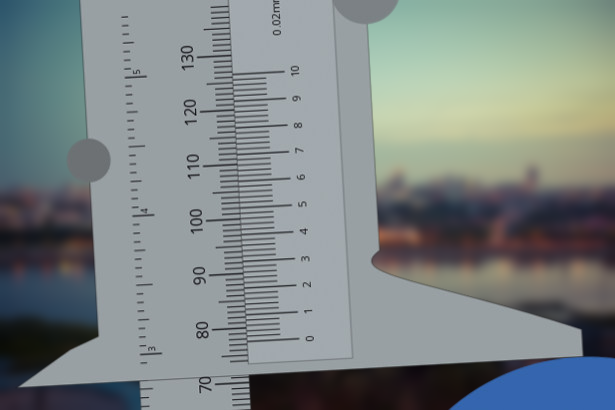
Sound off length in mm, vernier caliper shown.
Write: 77.5 mm
